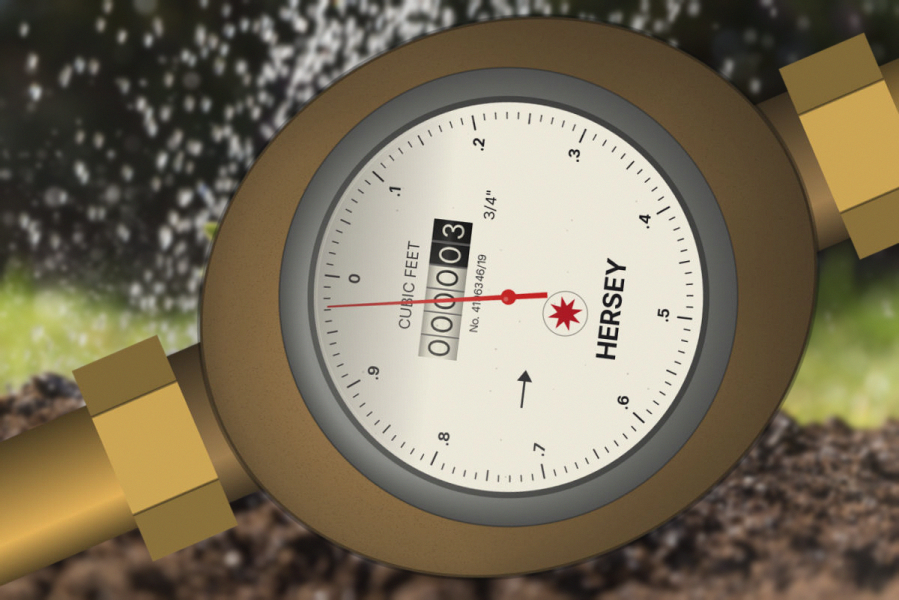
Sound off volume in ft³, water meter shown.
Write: 2.97 ft³
